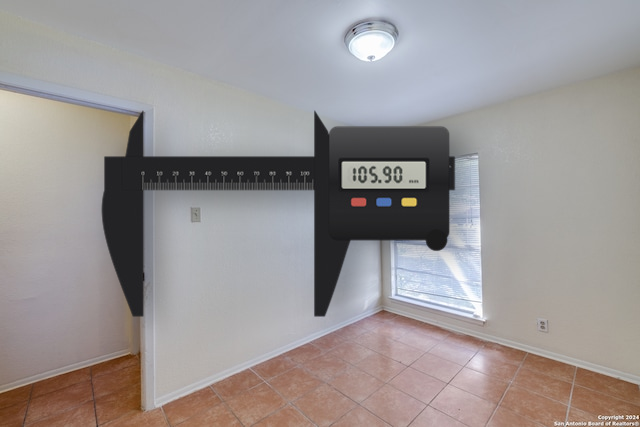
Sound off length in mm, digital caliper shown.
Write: 105.90 mm
